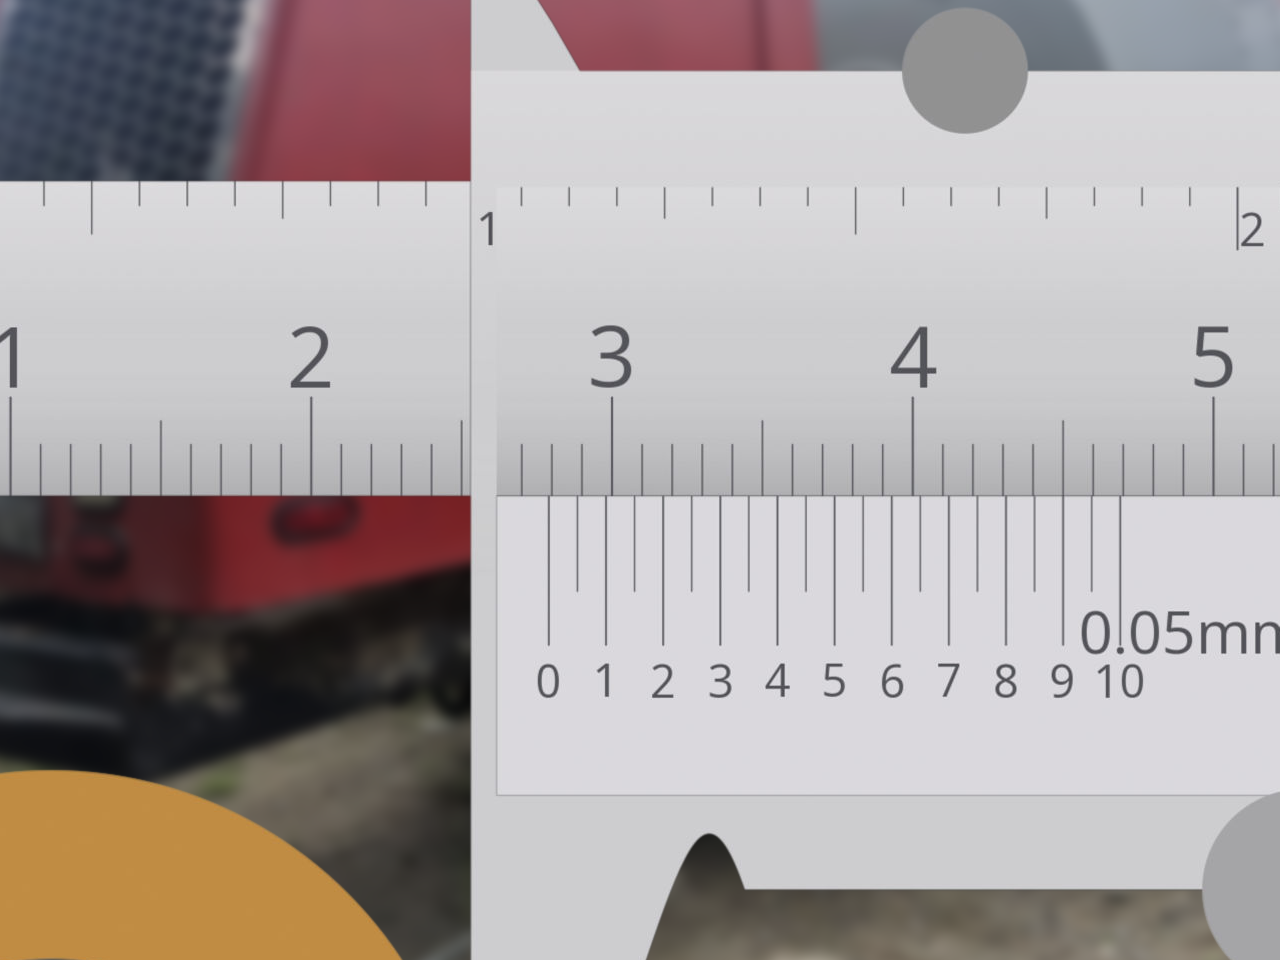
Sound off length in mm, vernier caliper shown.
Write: 27.90 mm
